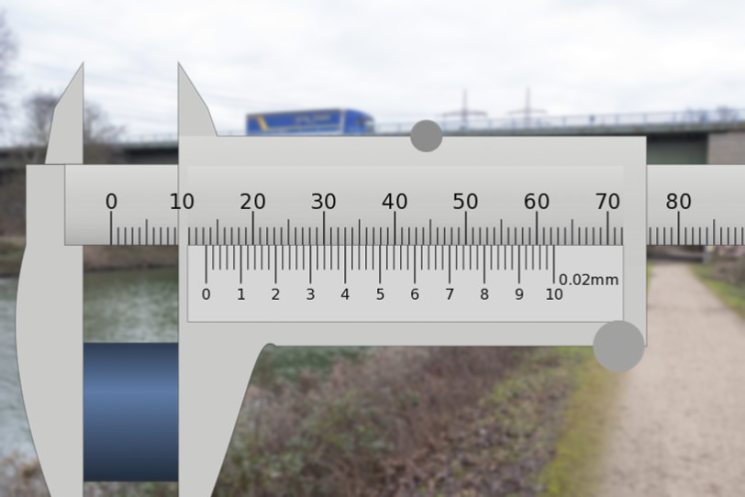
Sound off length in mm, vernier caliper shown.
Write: 13.4 mm
